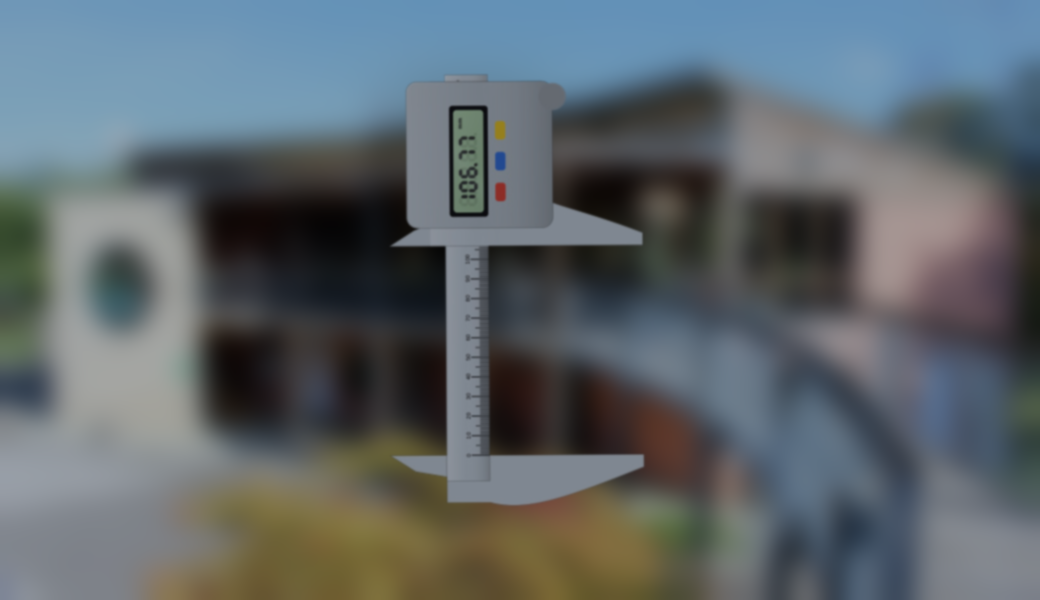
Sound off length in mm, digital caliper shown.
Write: 106.77 mm
